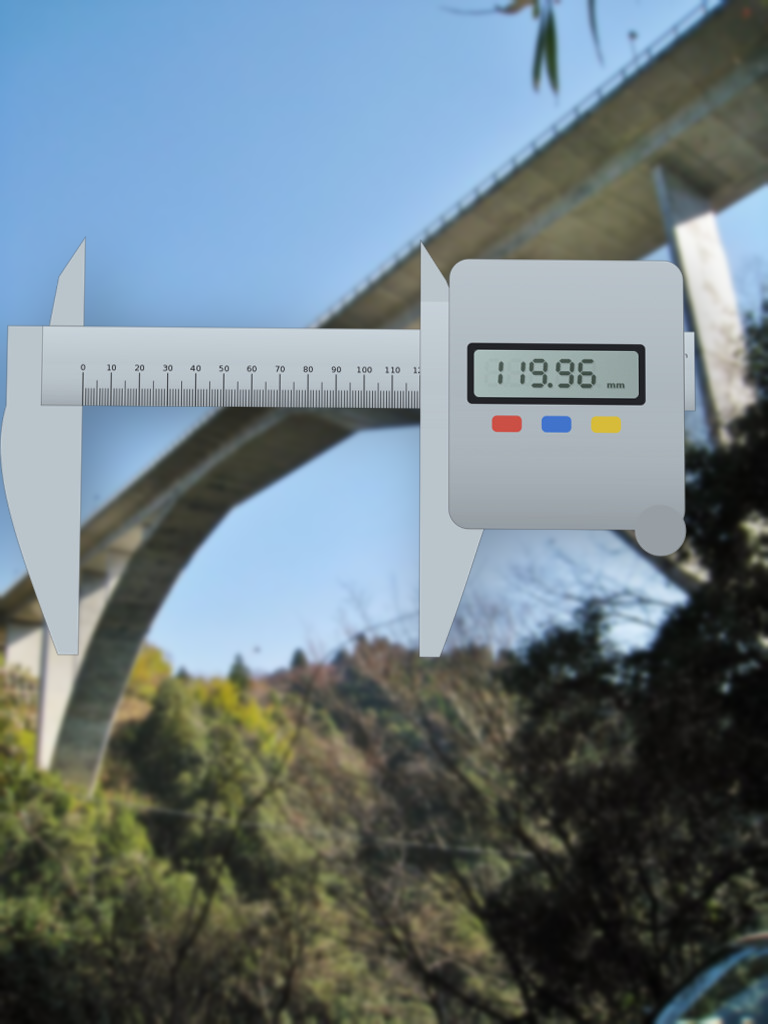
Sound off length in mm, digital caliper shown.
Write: 119.96 mm
